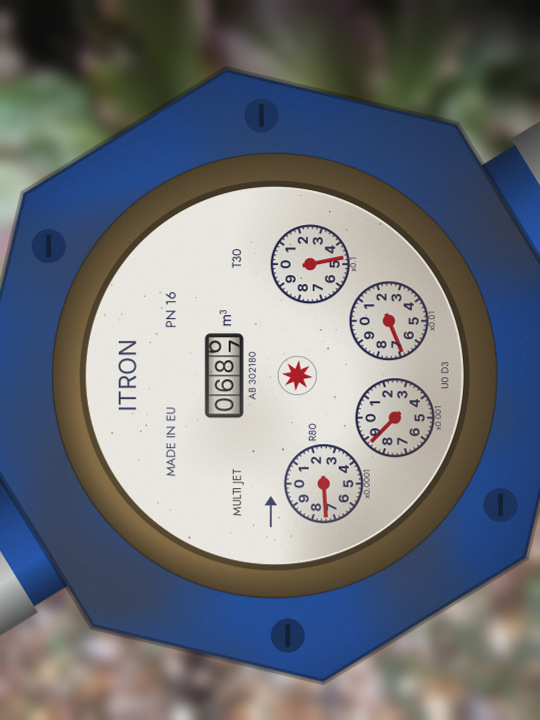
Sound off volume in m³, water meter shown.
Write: 686.4687 m³
